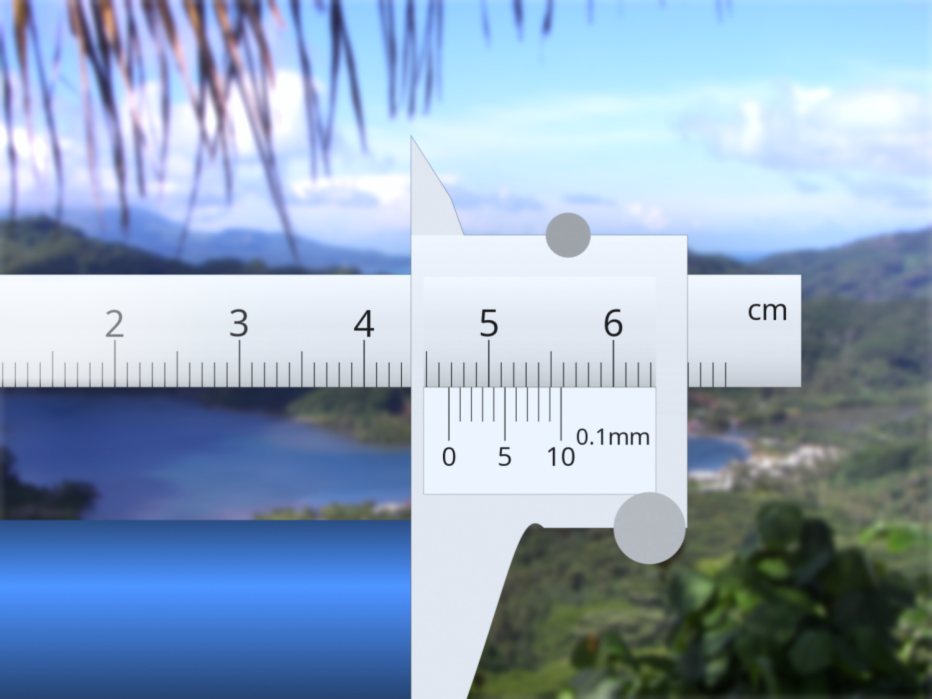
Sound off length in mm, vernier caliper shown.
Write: 46.8 mm
